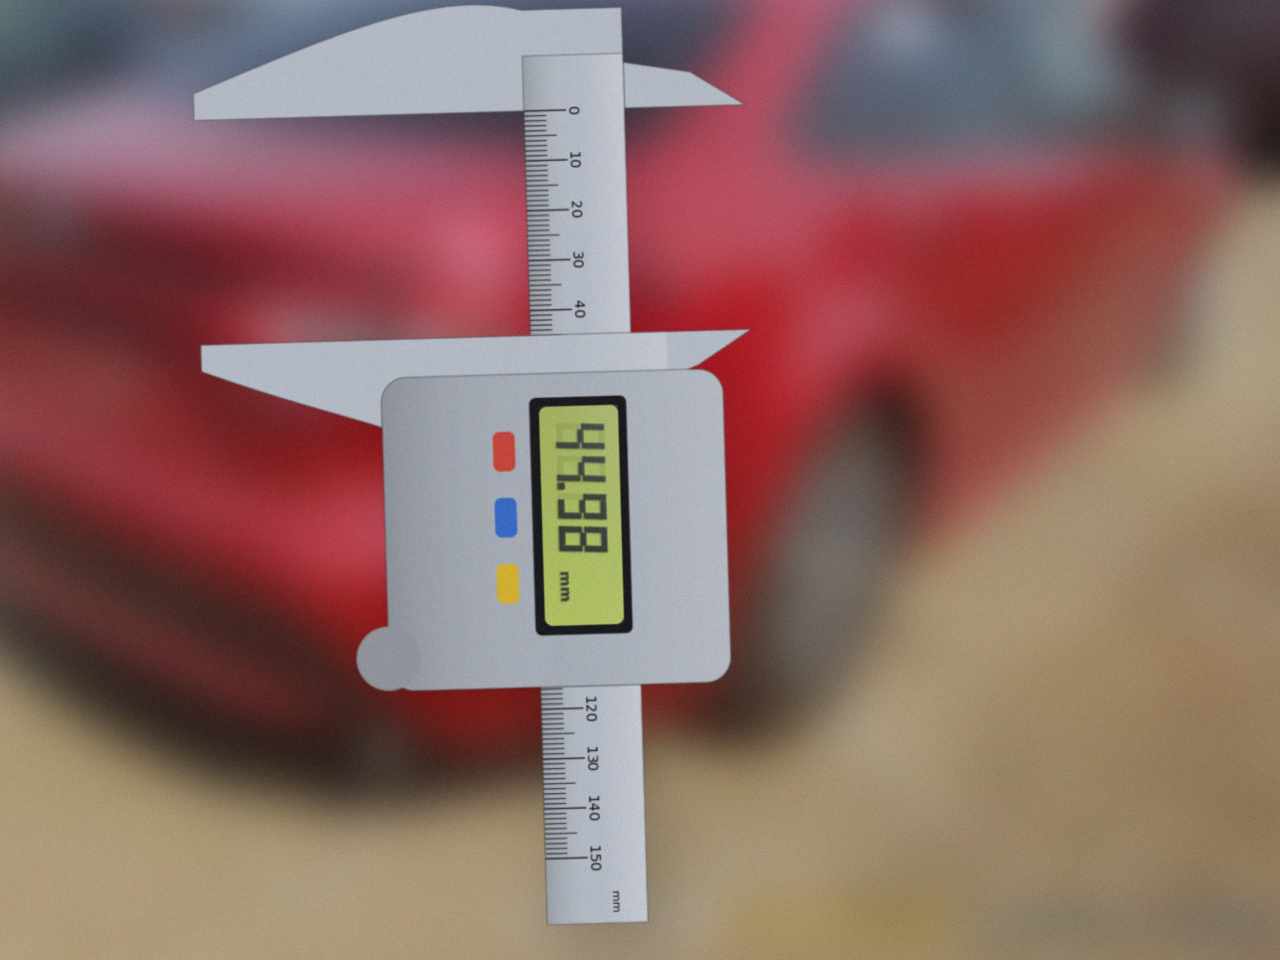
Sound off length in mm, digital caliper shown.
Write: 44.98 mm
